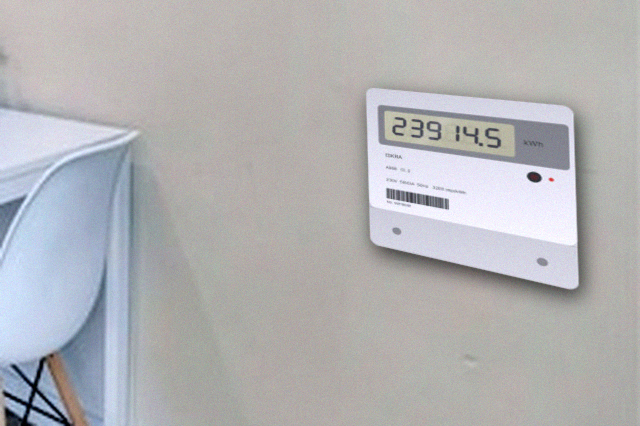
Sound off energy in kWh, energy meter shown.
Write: 23914.5 kWh
